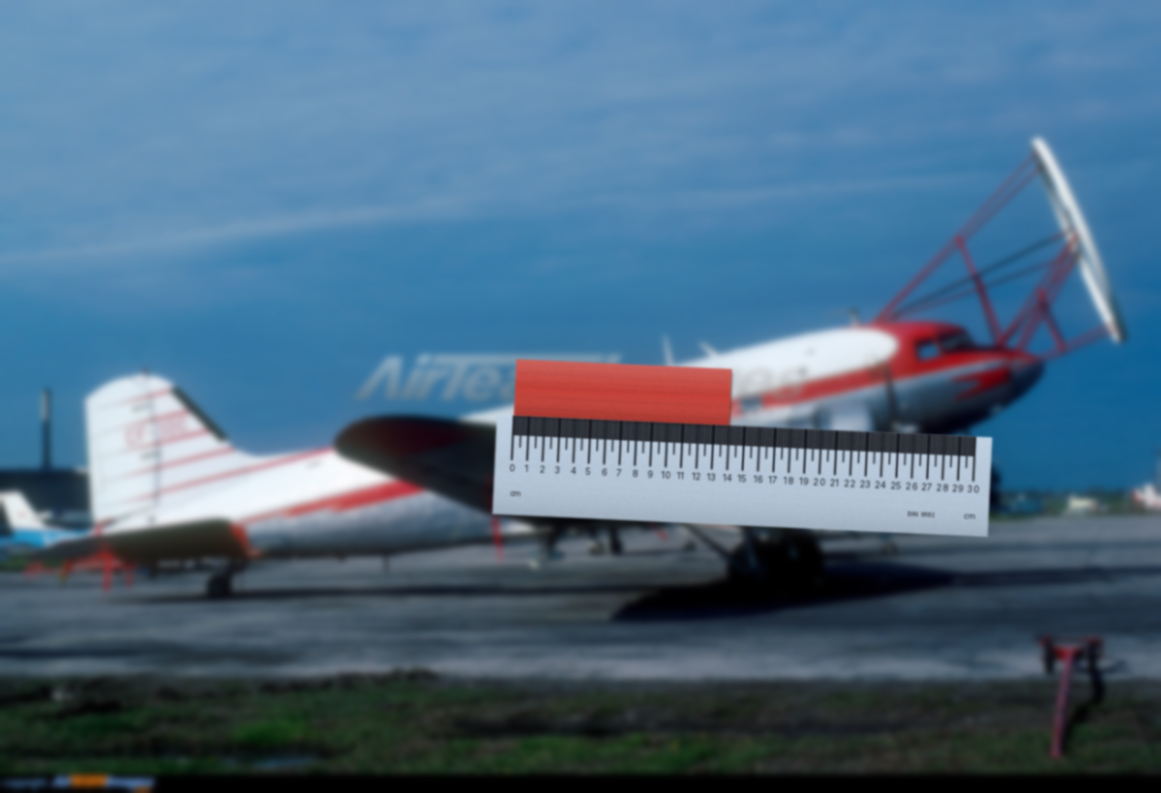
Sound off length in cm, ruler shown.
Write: 14 cm
